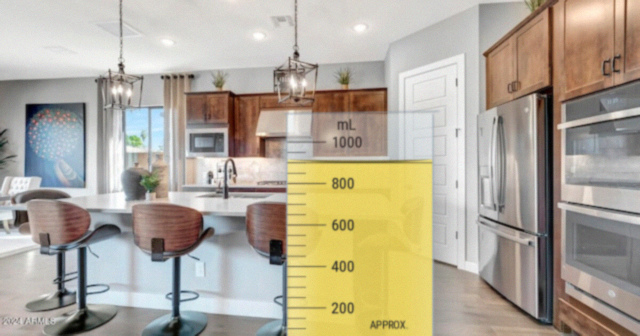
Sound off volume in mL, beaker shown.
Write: 900 mL
